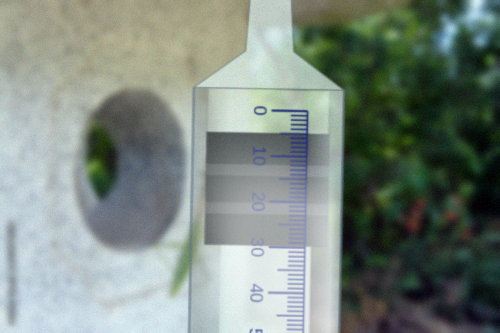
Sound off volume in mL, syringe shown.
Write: 5 mL
